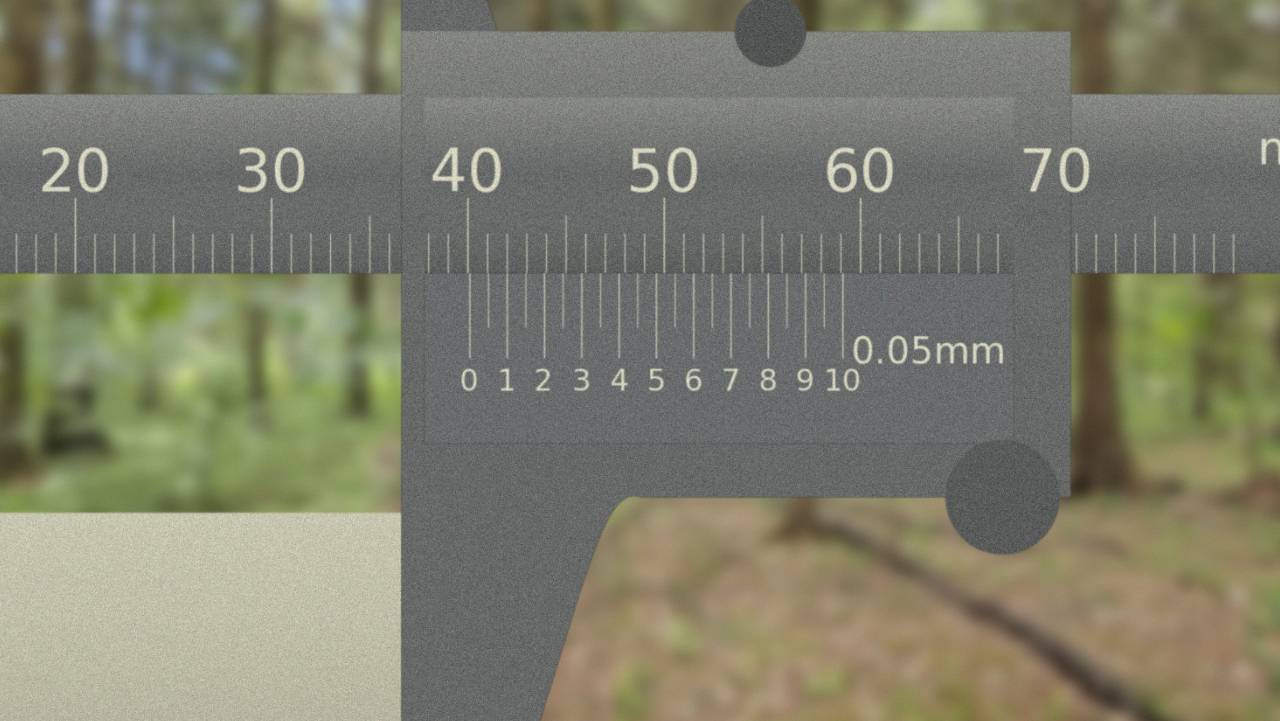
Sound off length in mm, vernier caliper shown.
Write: 40.1 mm
